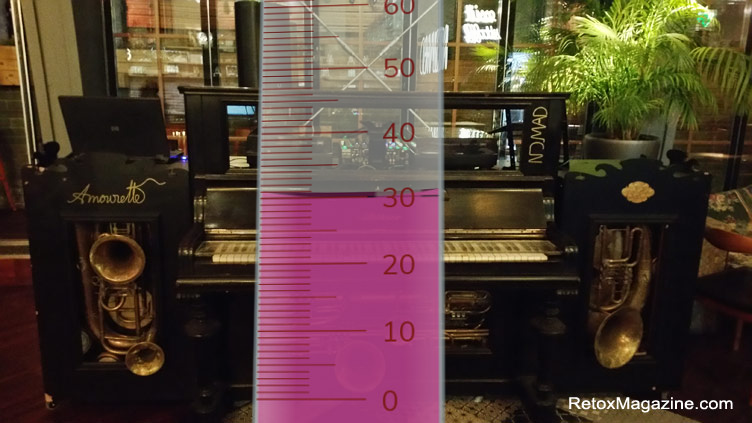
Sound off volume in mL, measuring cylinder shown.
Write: 30 mL
